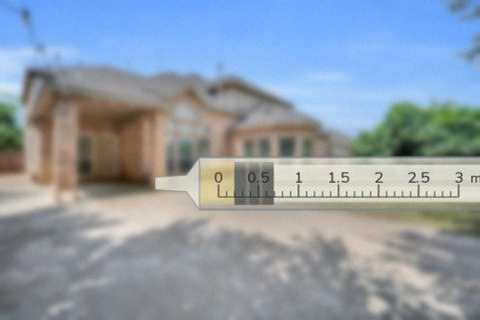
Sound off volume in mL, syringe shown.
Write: 0.2 mL
